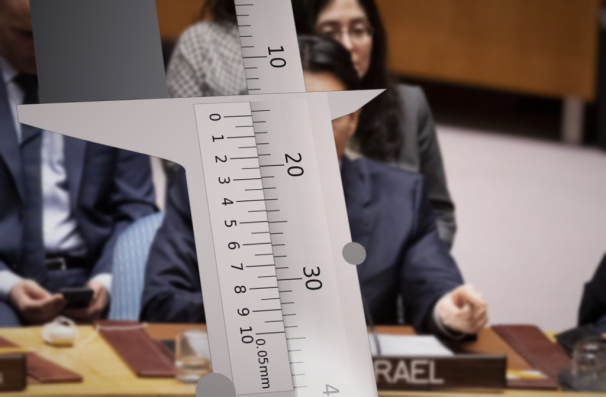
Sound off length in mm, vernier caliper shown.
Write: 15.4 mm
